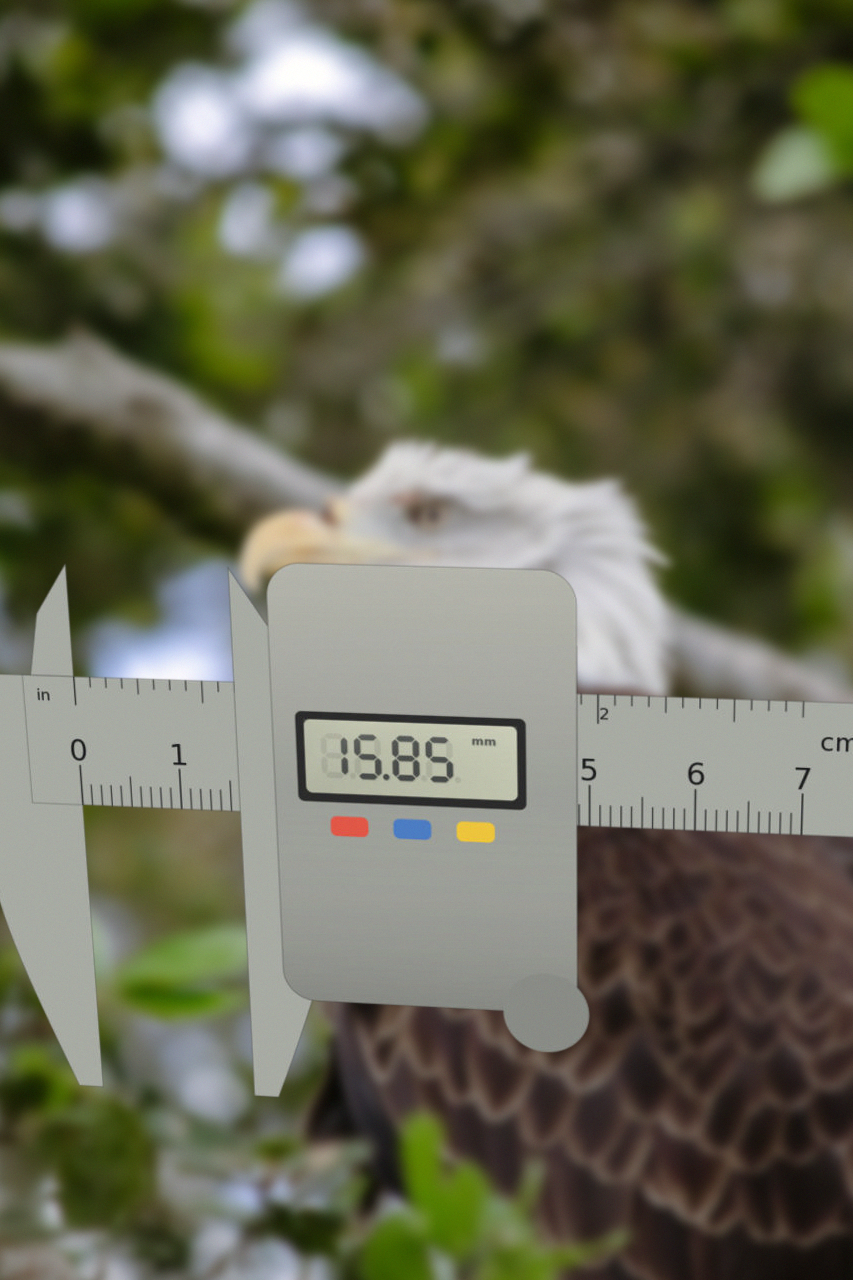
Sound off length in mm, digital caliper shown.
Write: 15.85 mm
